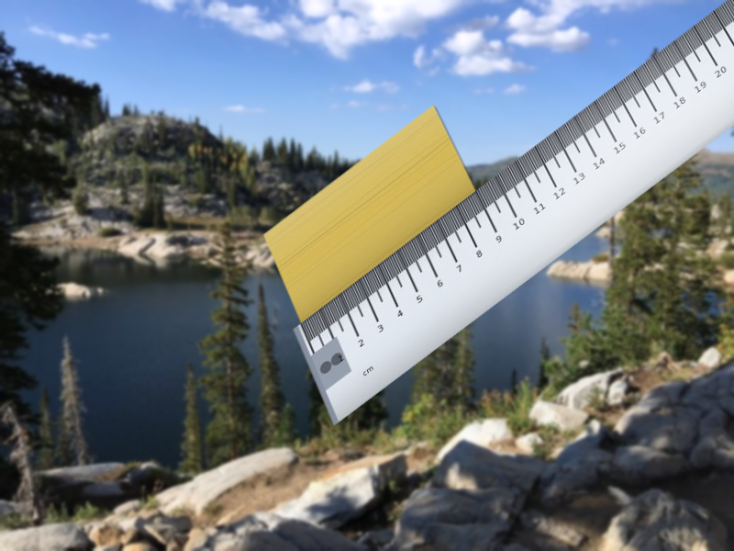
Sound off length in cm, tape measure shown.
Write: 9 cm
